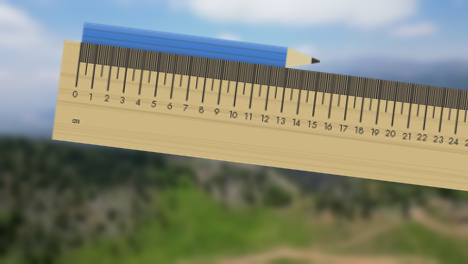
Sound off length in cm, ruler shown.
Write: 15 cm
